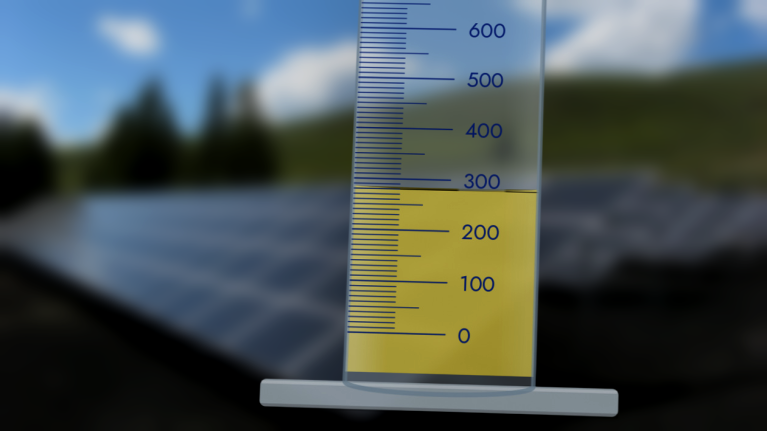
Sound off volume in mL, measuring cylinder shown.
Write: 280 mL
